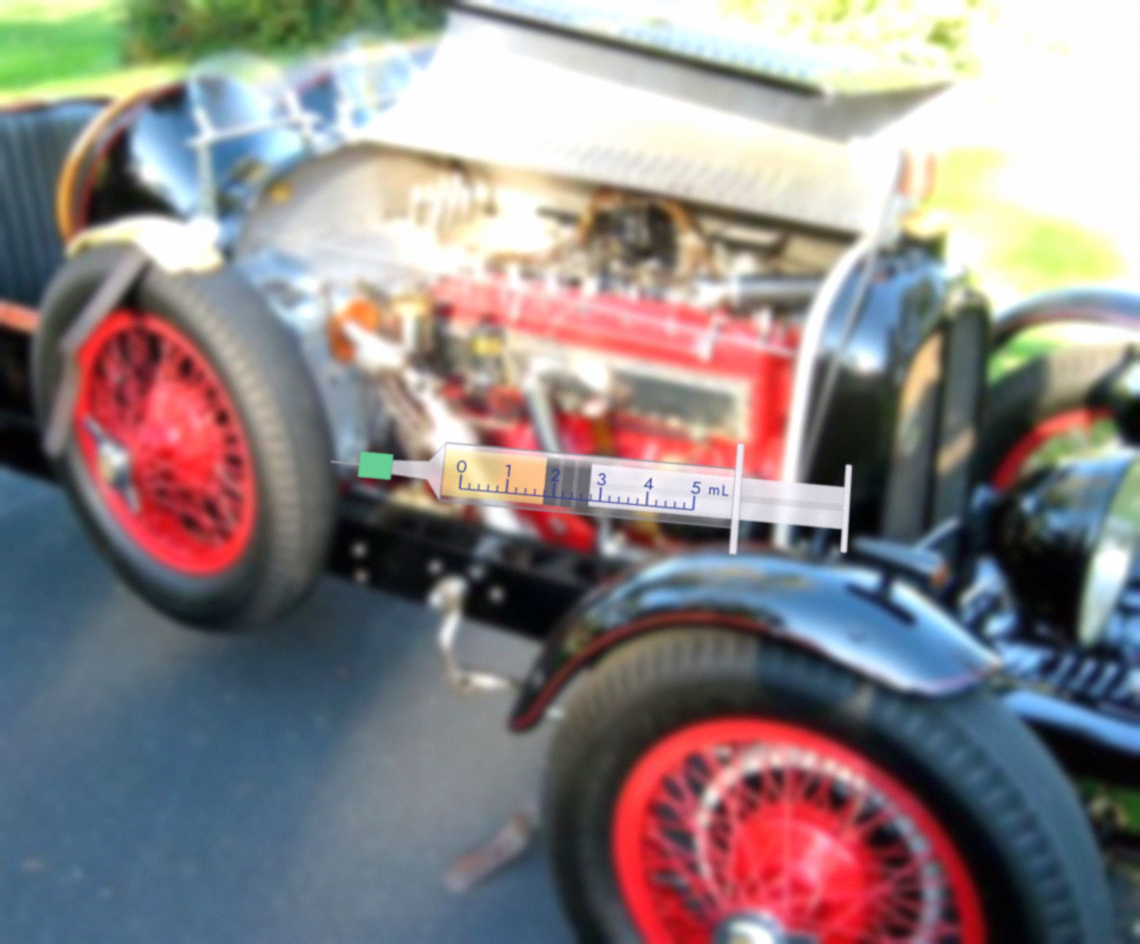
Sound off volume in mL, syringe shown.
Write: 1.8 mL
